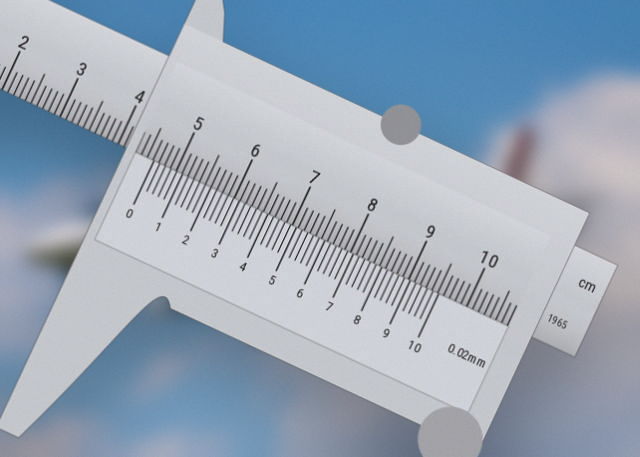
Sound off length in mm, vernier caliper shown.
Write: 46.2 mm
